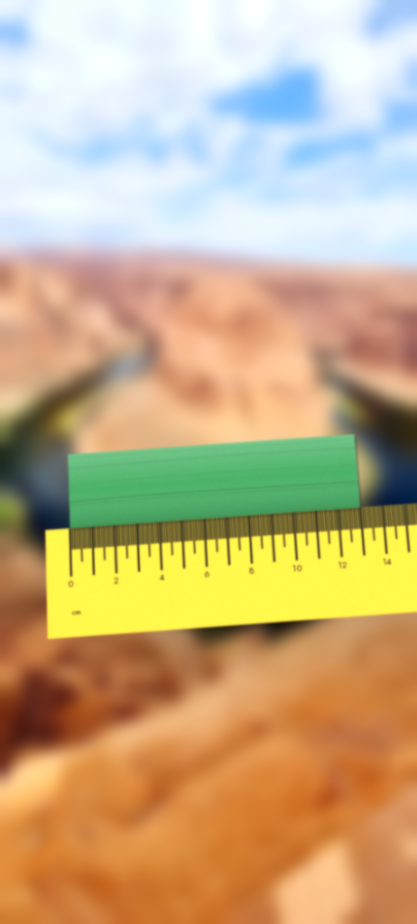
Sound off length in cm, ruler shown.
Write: 13 cm
